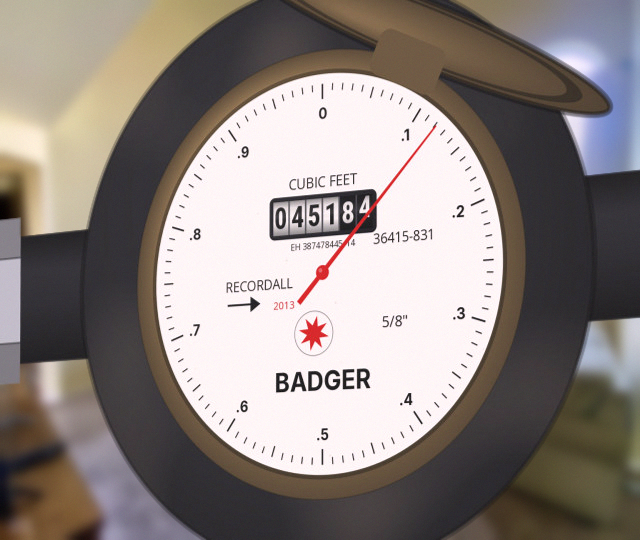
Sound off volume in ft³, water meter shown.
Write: 45184.12 ft³
